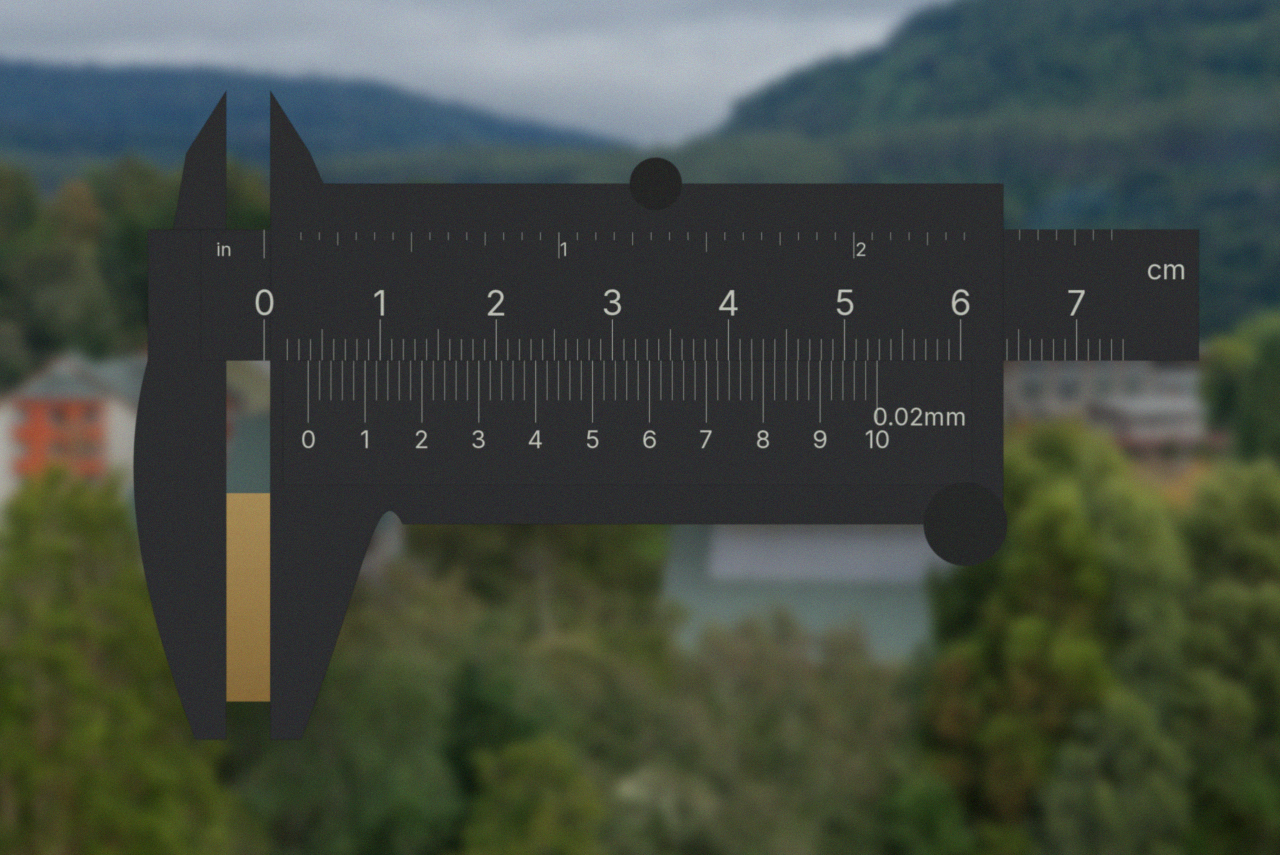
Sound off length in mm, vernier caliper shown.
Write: 3.8 mm
